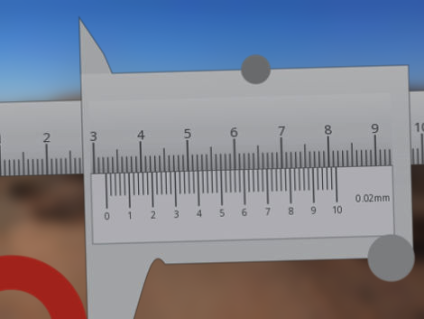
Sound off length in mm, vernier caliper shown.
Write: 32.5 mm
